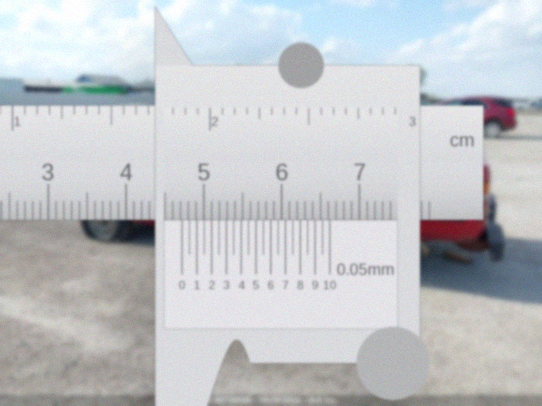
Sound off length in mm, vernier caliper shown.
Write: 47.2 mm
